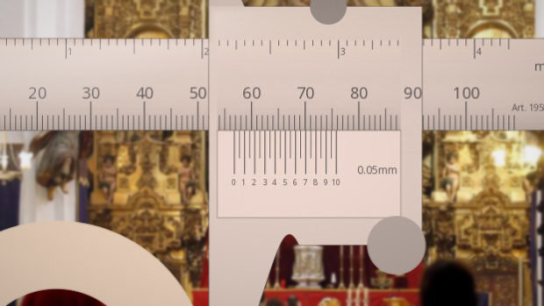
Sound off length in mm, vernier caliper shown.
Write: 56.8 mm
